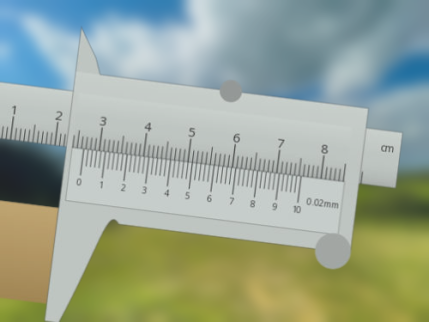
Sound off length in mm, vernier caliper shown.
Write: 26.5 mm
